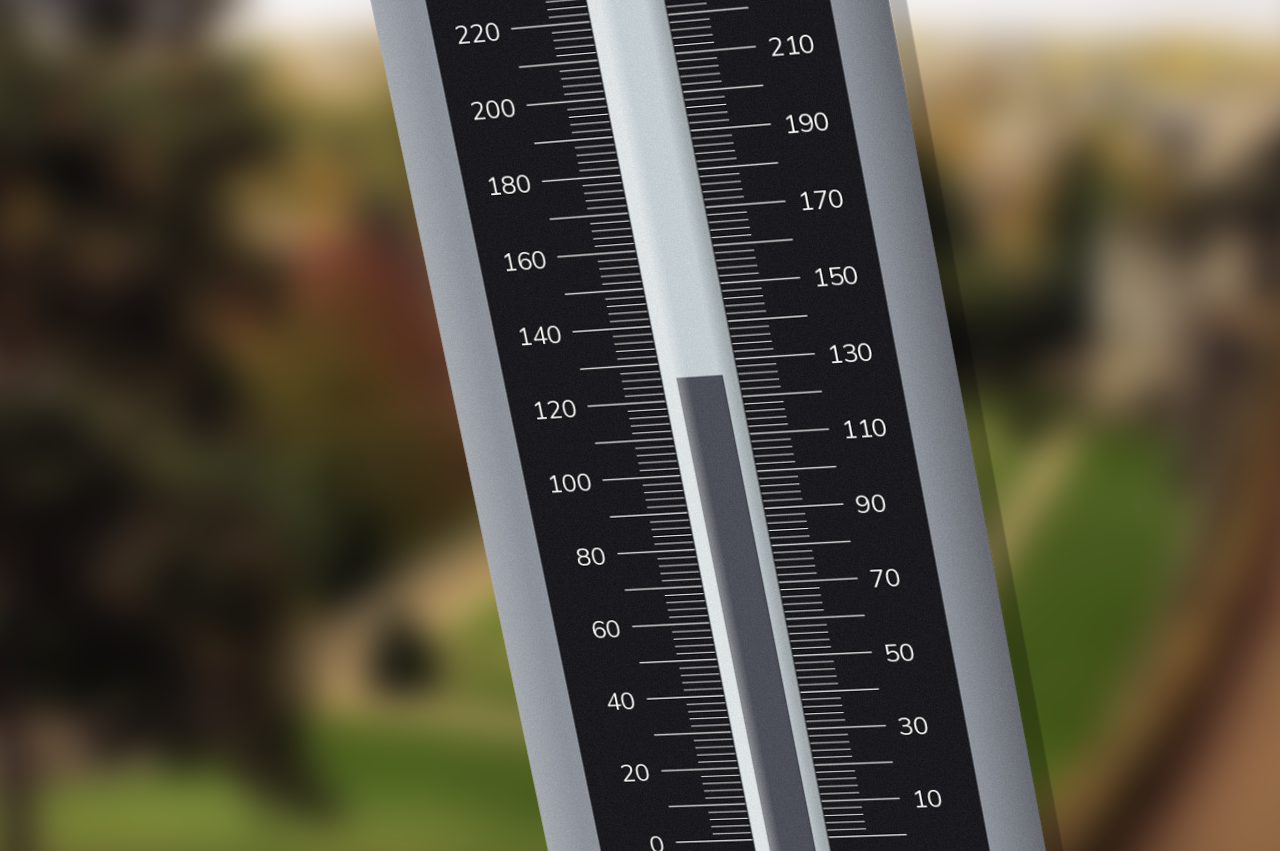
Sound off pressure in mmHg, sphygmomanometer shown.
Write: 126 mmHg
